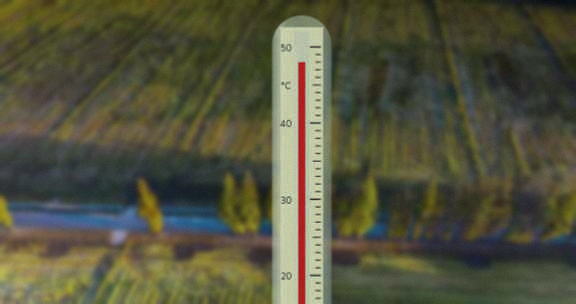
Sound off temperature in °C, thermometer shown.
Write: 48 °C
